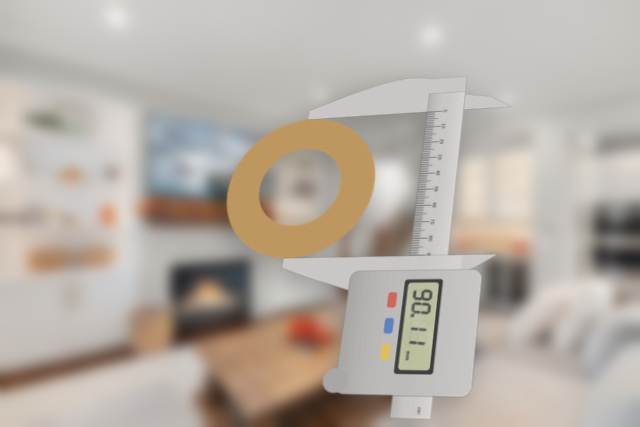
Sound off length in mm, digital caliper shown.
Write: 90.11 mm
